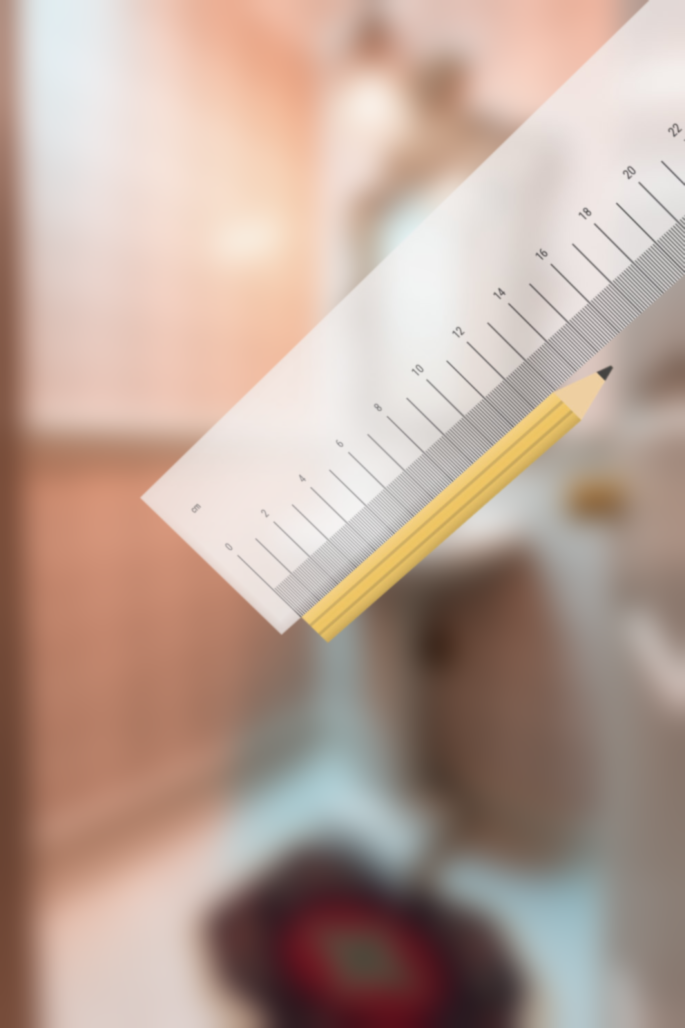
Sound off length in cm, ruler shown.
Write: 15 cm
